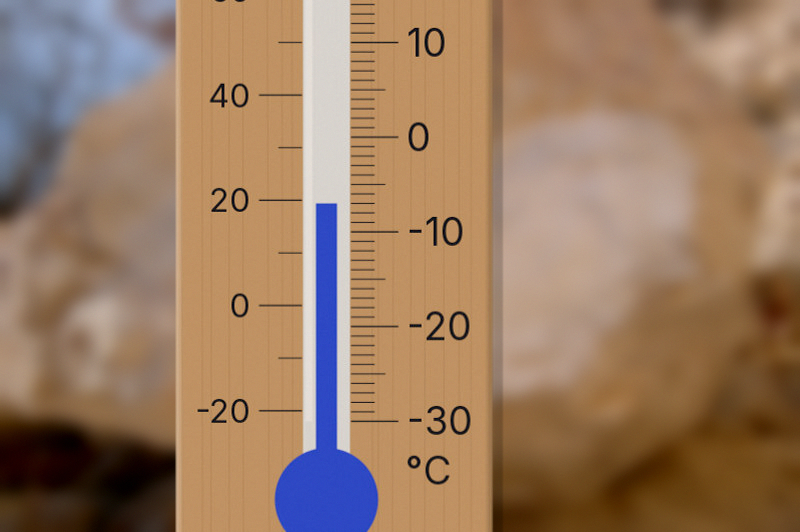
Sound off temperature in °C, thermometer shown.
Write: -7 °C
